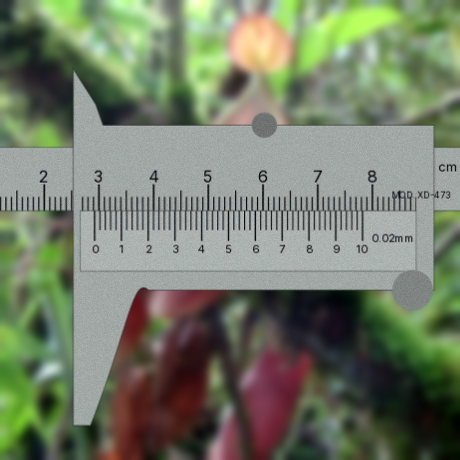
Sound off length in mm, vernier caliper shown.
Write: 29.2 mm
